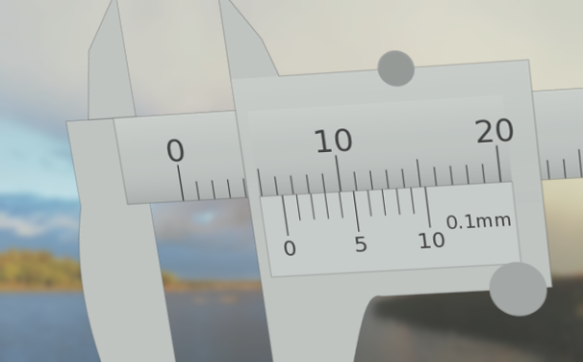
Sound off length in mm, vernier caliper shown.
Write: 6.3 mm
